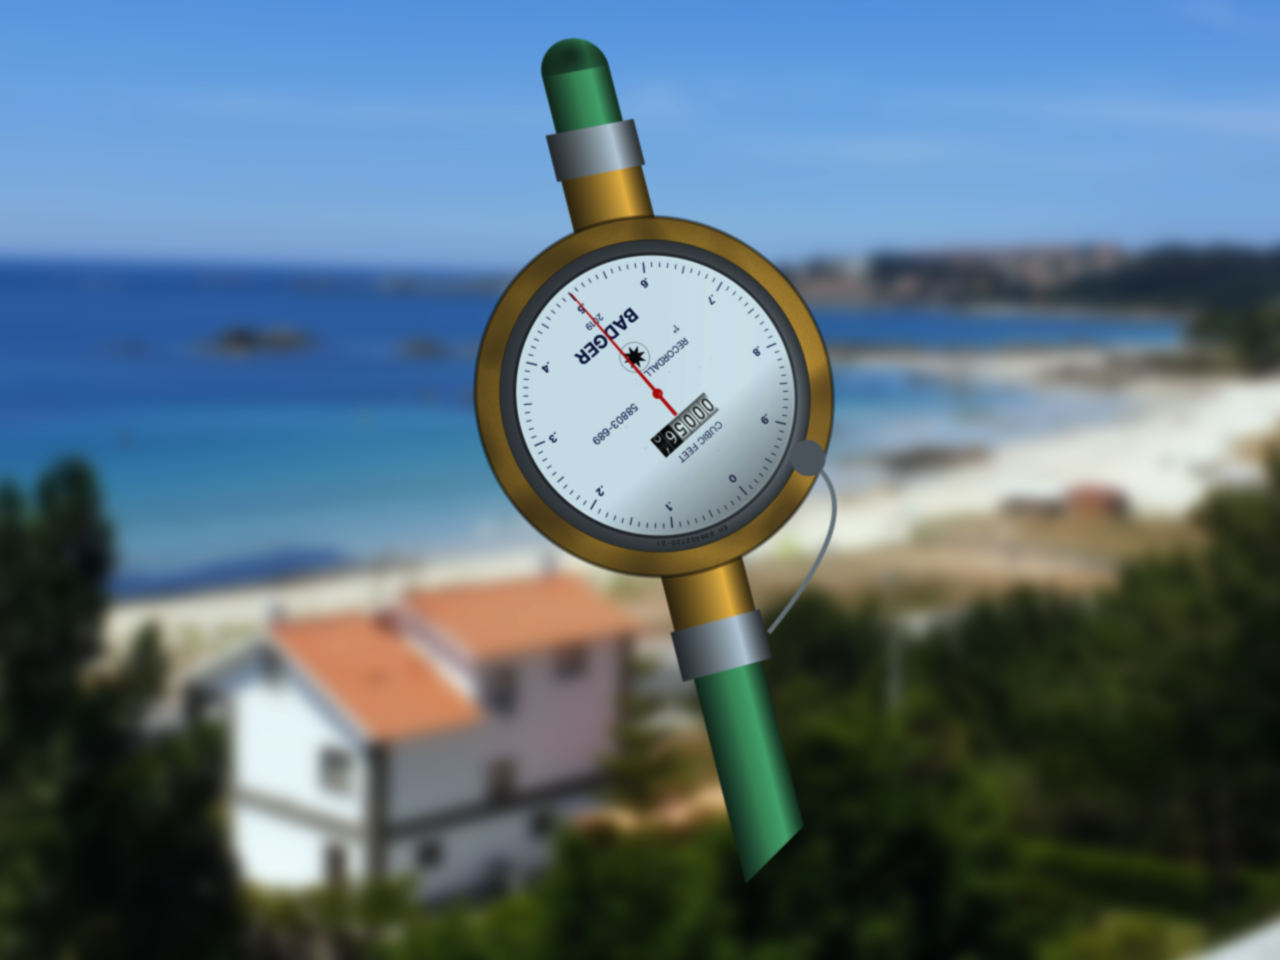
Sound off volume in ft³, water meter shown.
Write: 567.50 ft³
